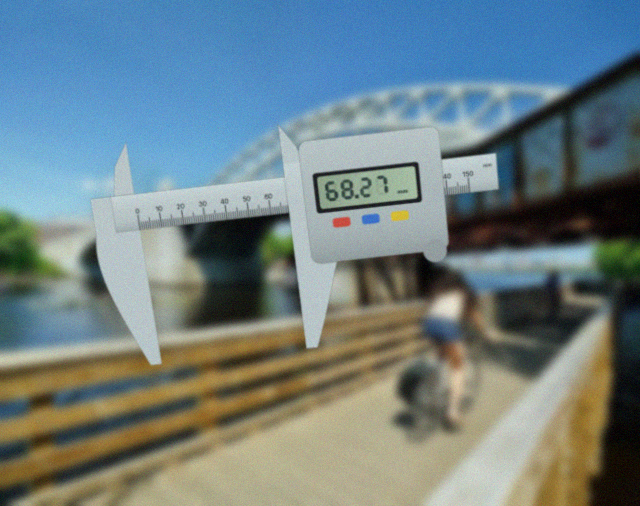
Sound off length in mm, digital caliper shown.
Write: 68.27 mm
